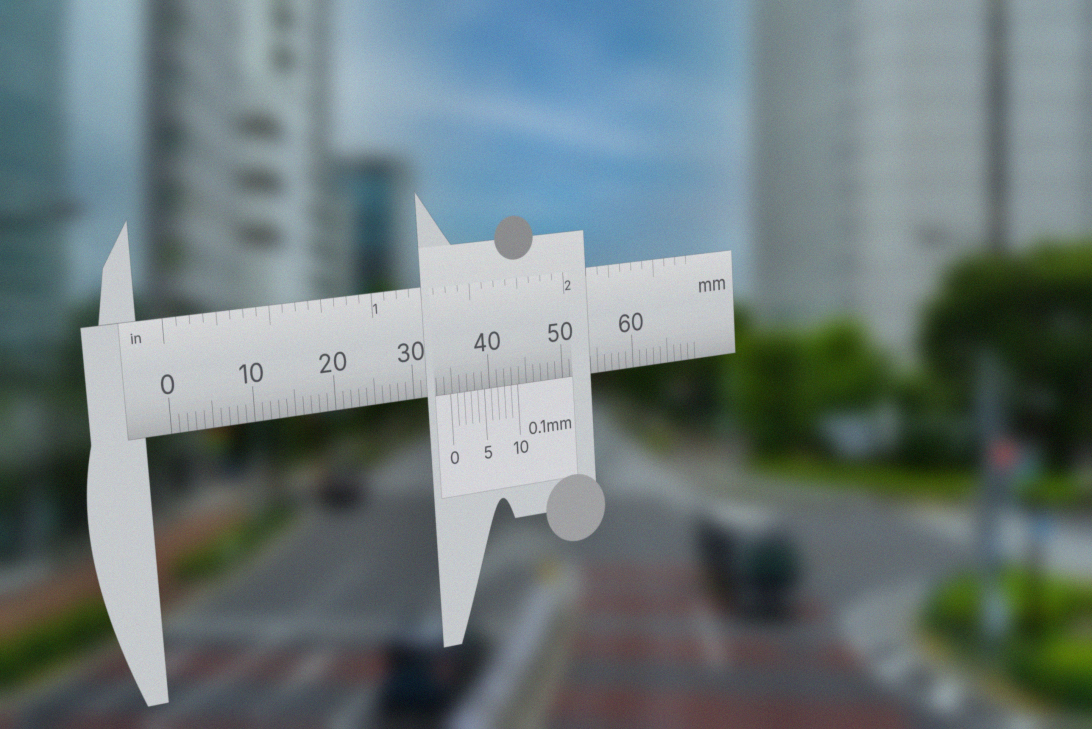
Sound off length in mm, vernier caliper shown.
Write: 34.8 mm
